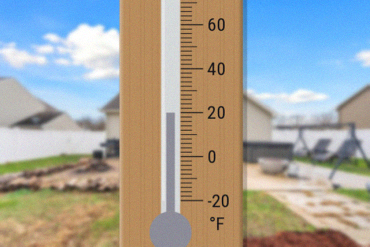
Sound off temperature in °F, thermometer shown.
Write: 20 °F
